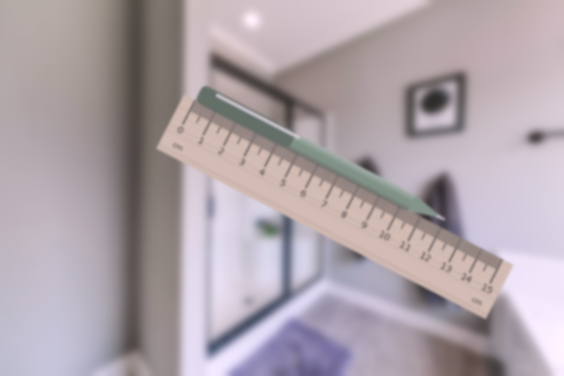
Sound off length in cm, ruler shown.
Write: 12 cm
